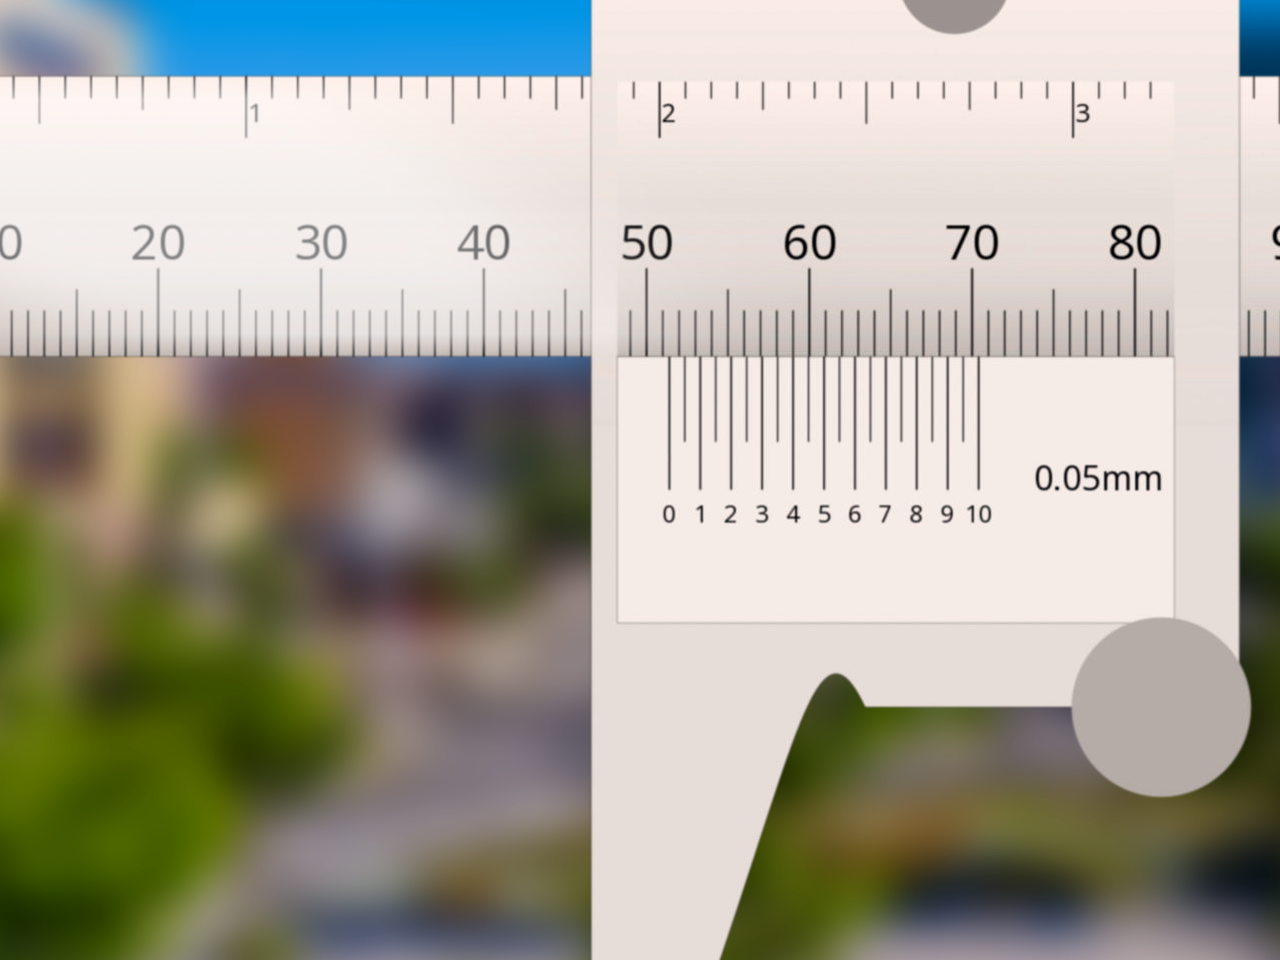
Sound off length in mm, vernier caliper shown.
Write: 51.4 mm
